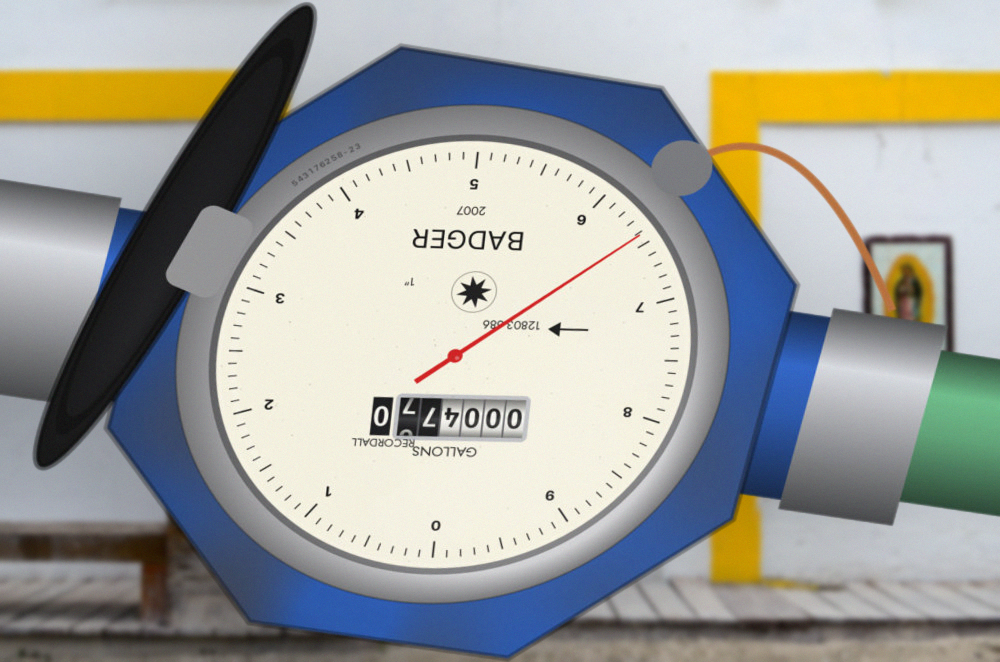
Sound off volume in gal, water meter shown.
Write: 4766.4 gal
